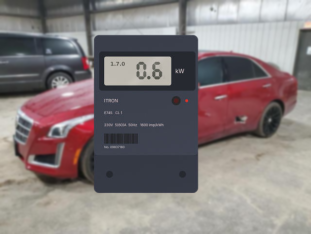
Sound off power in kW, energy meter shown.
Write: 0.6 kW
